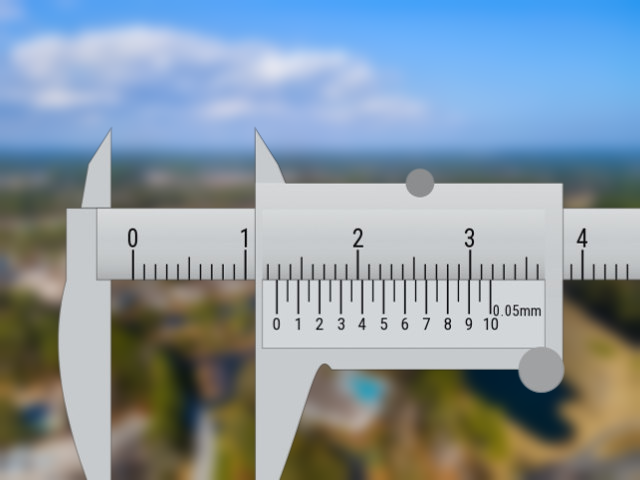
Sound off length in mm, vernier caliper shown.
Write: 12.8 mm
